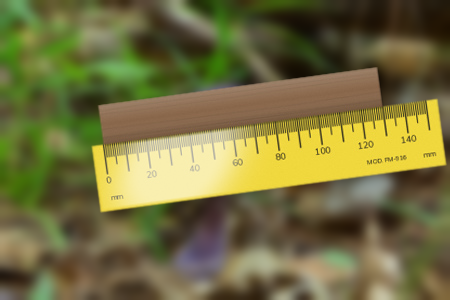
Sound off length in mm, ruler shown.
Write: 130 mm
